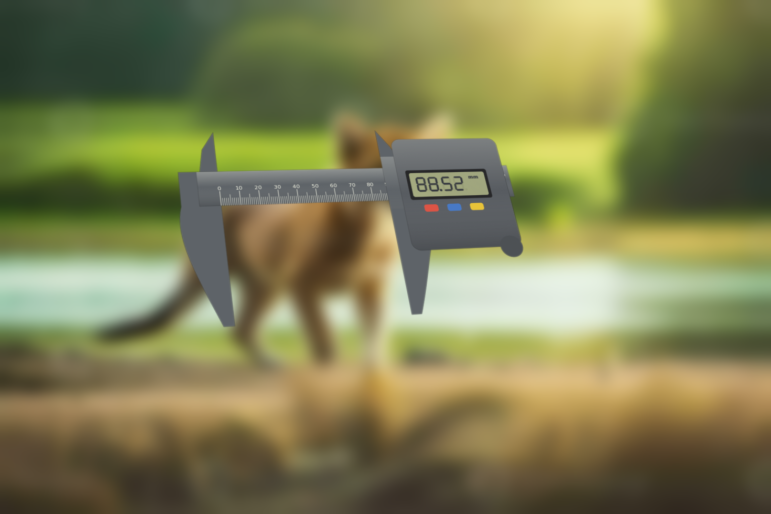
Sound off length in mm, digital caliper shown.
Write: 88.52 mm
